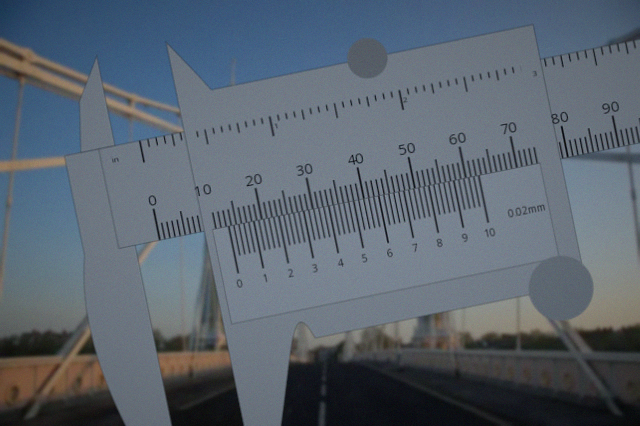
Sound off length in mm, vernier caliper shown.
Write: 13.5 mm
